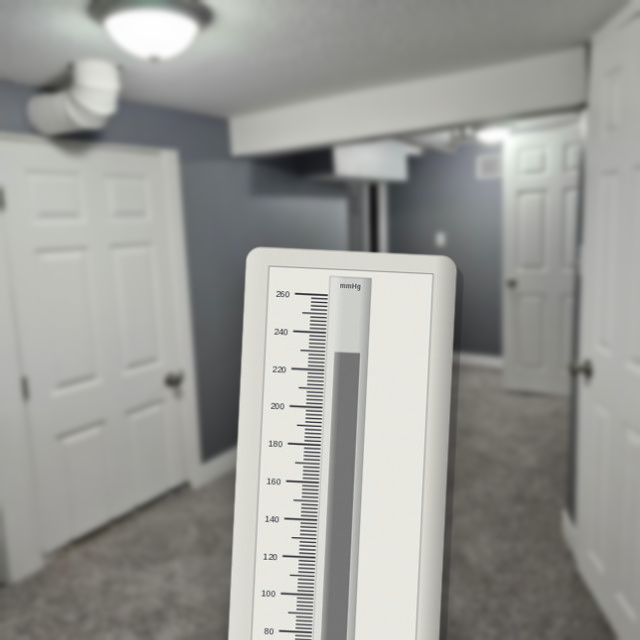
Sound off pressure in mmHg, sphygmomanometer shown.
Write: 230 mmHg
